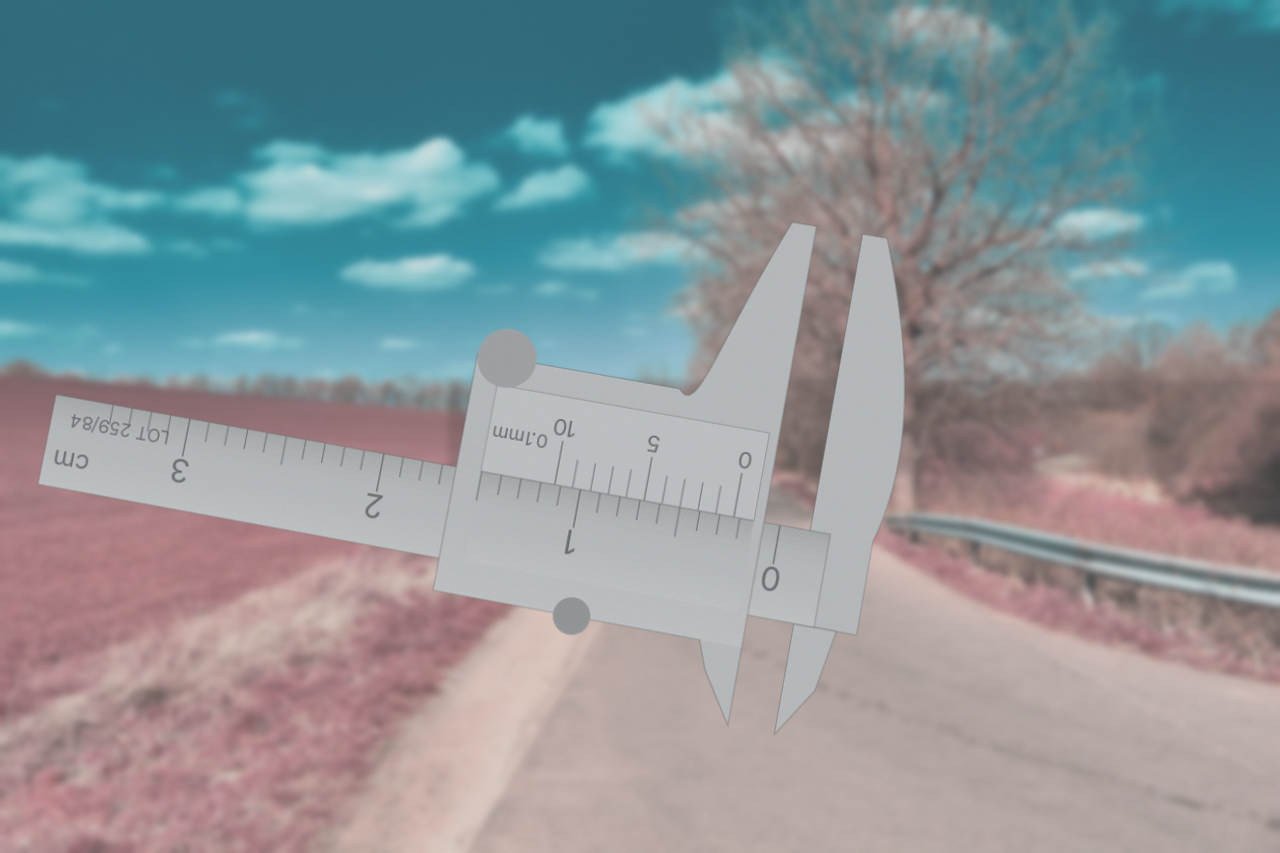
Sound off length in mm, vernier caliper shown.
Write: 2.3 mm
